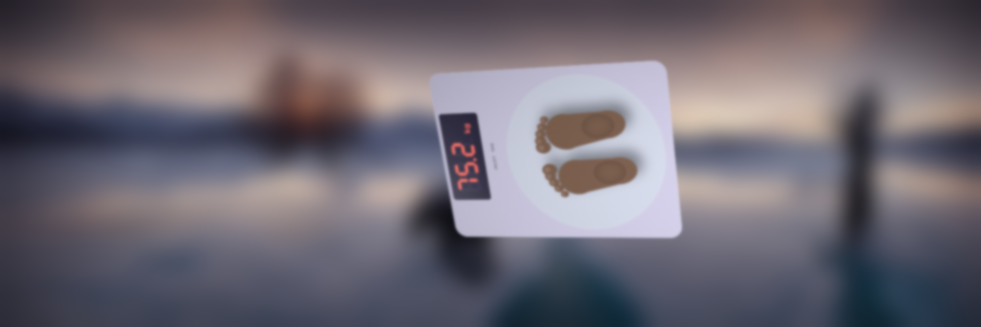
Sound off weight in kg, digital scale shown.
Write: 75.2 kg
